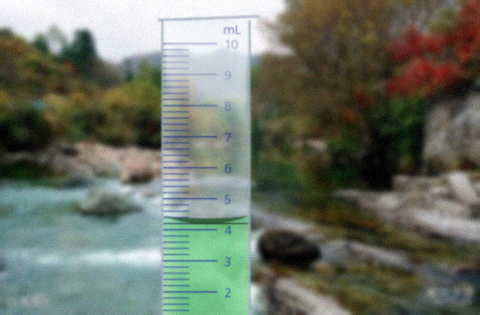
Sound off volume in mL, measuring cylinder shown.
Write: 4.2 mL
